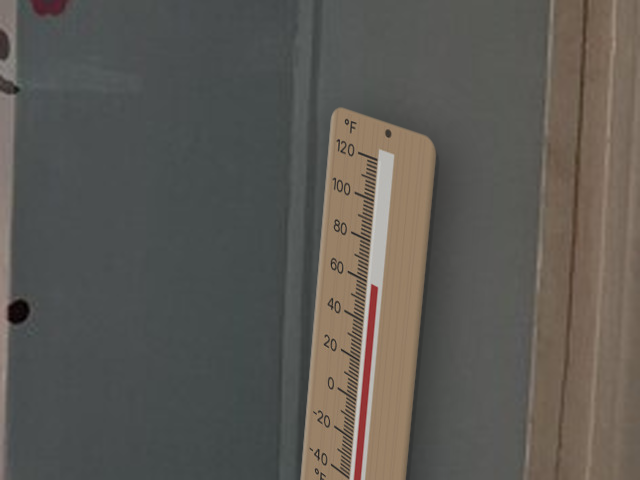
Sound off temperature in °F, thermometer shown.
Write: 60 °F
